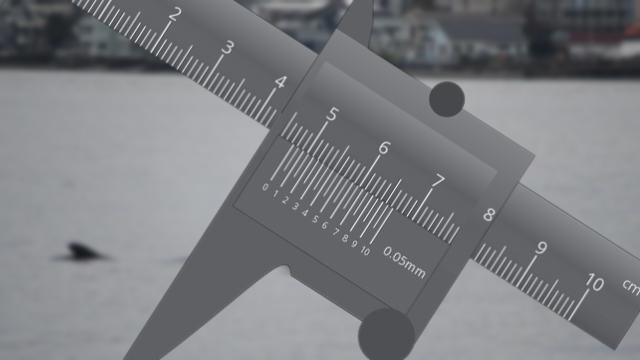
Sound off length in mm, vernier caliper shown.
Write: 47.4 mm
